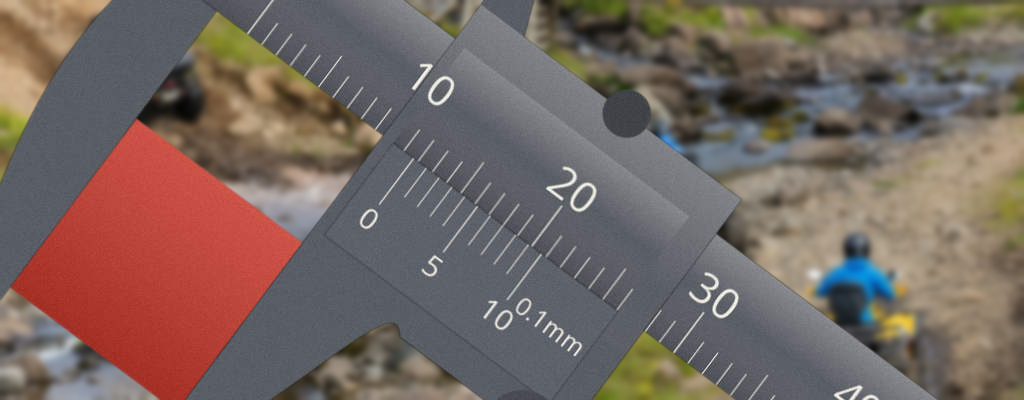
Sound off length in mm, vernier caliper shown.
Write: 11.7 mm
